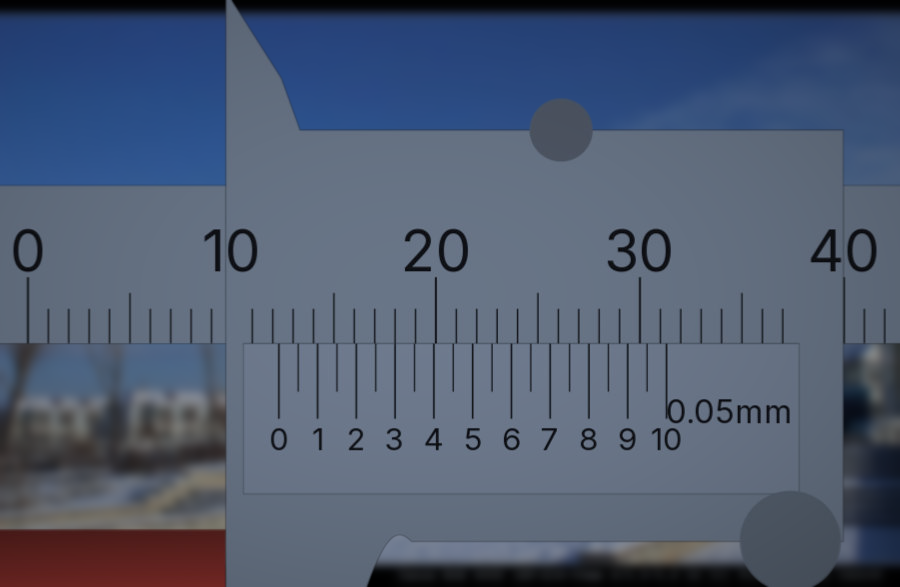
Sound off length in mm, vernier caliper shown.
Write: 12.3 mm
